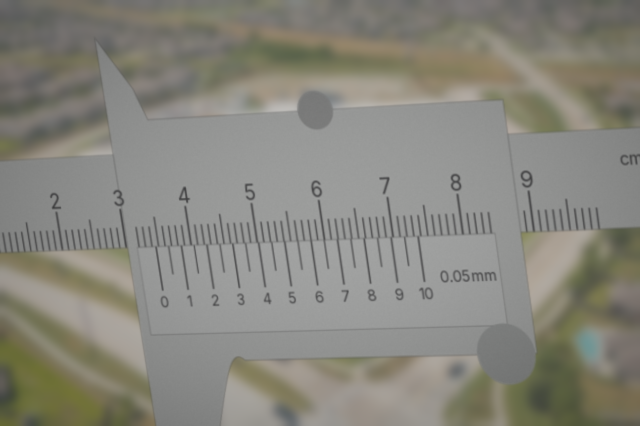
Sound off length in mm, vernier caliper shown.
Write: 34.6 mm
